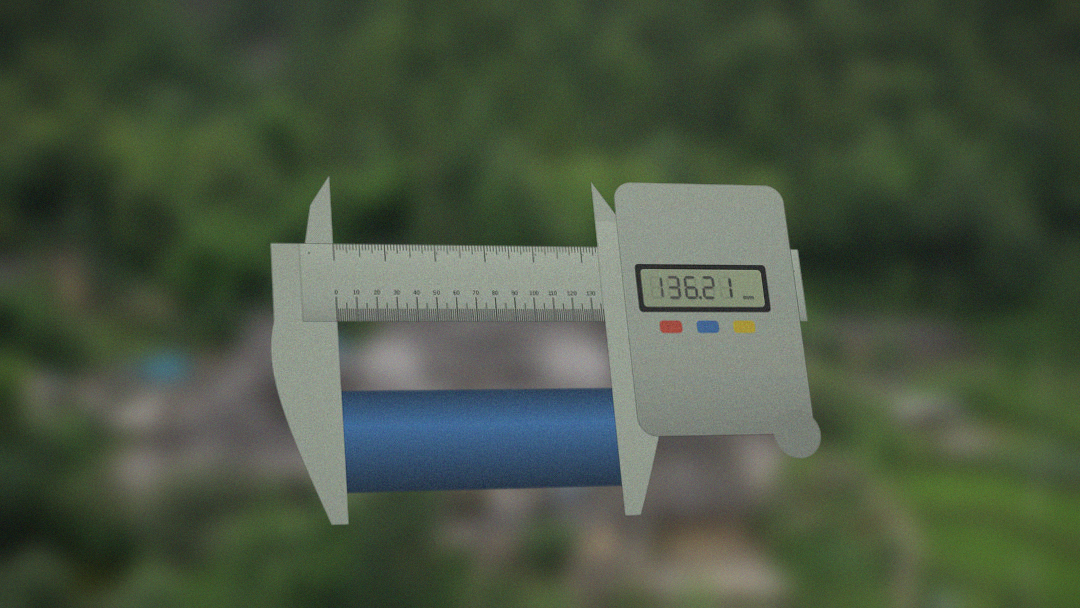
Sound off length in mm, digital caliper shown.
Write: 136.21 mm
